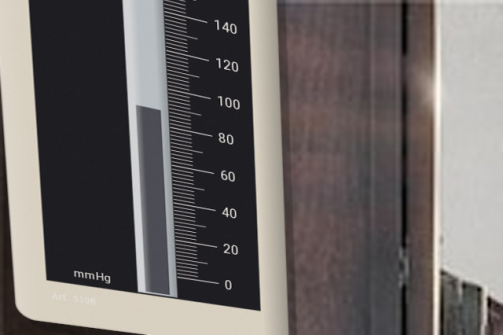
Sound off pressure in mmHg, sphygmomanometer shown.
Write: 88 mmHg
